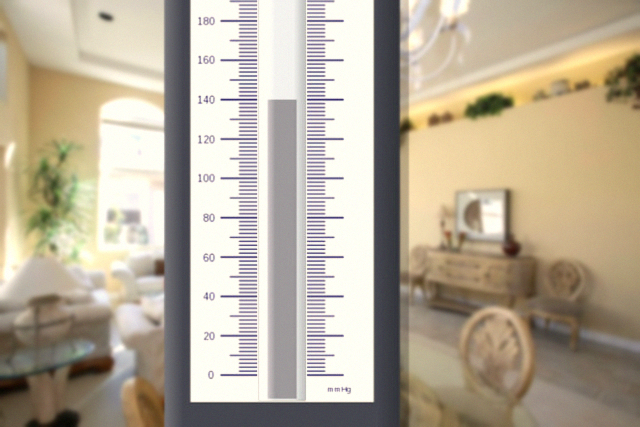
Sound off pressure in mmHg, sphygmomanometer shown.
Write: 140 mmHg
